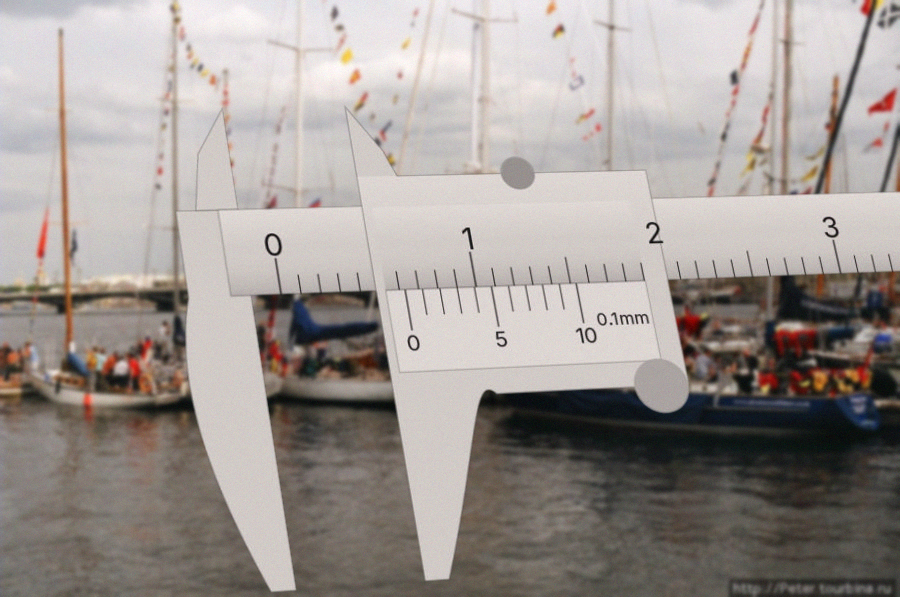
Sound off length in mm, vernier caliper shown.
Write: 6.3 mm
